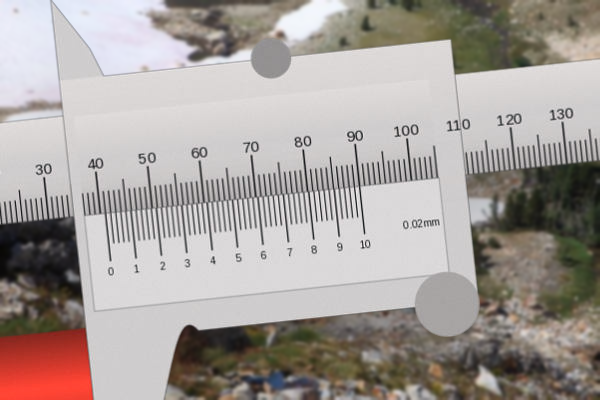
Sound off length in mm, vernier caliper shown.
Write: 41.0 mm
